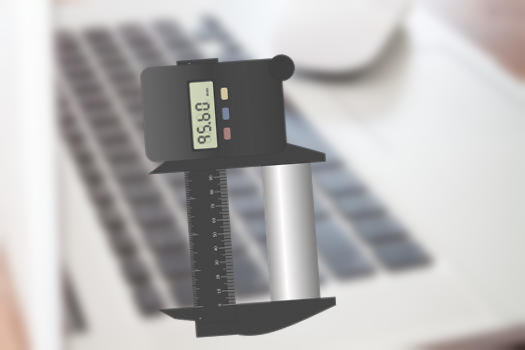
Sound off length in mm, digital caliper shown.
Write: 95.60 mm
